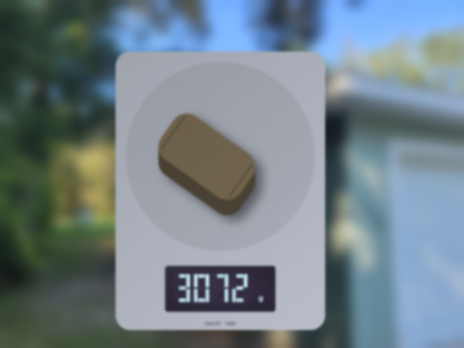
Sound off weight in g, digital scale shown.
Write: 3072 g
